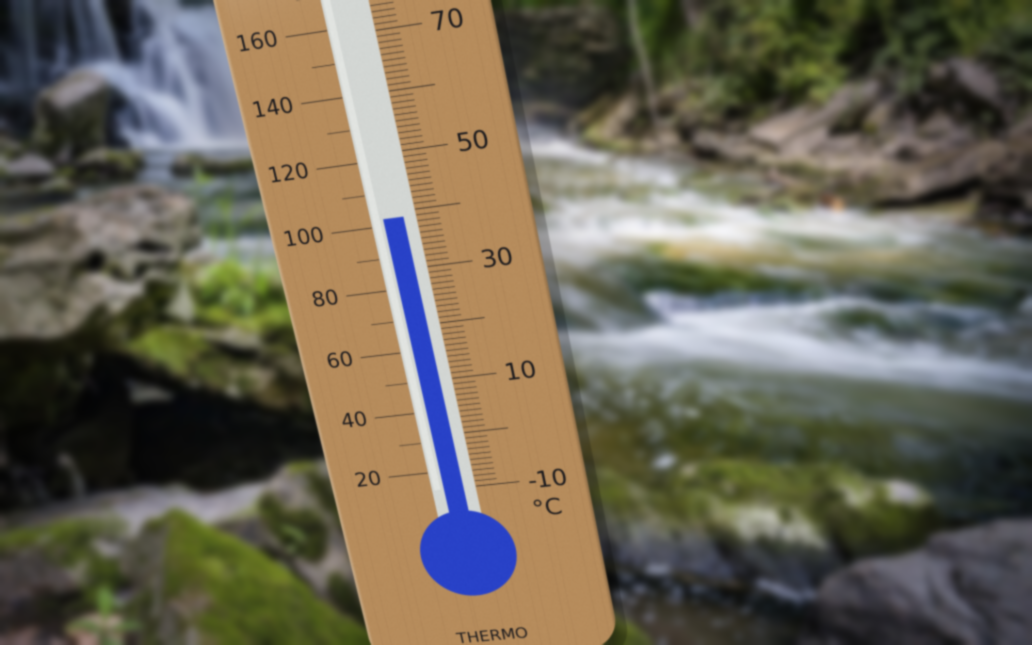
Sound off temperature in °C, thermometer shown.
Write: 39 °C
